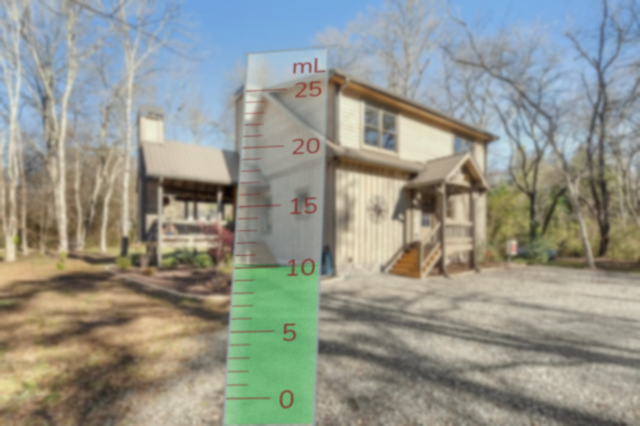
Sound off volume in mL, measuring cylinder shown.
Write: 10 mL
